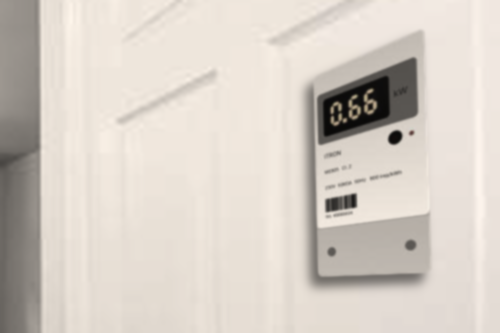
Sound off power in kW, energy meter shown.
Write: 0.66 kW
